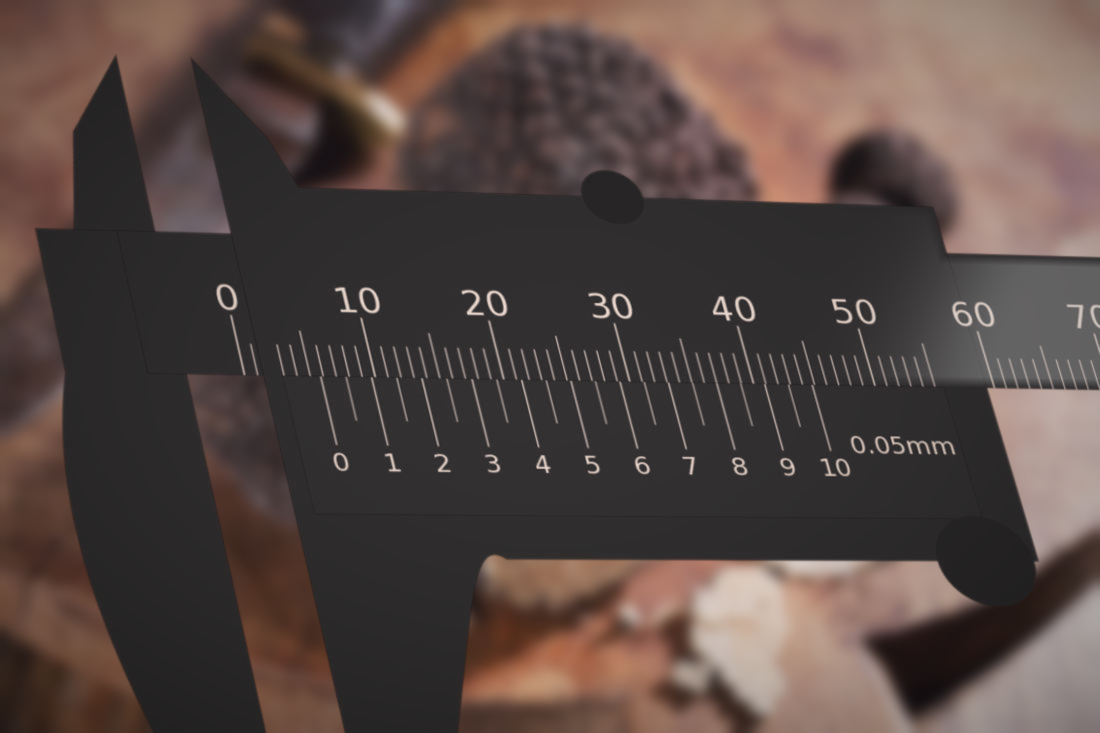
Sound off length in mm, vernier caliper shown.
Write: 5.8 mm
